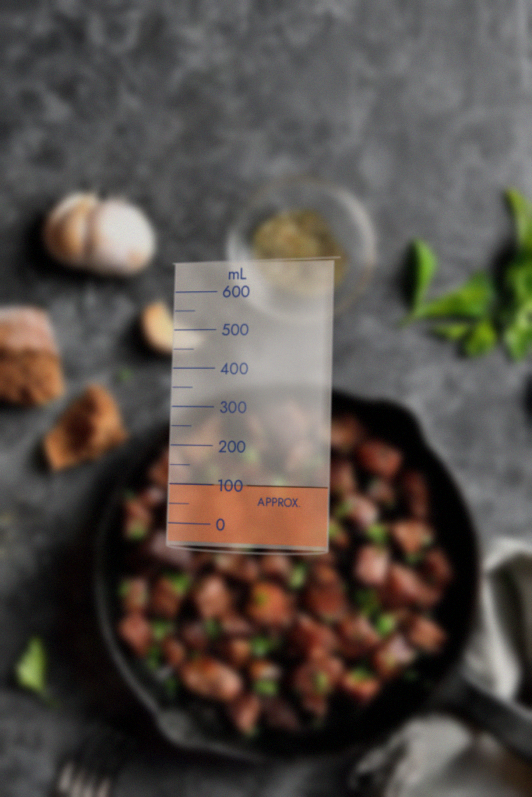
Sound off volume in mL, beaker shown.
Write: 100 mL
